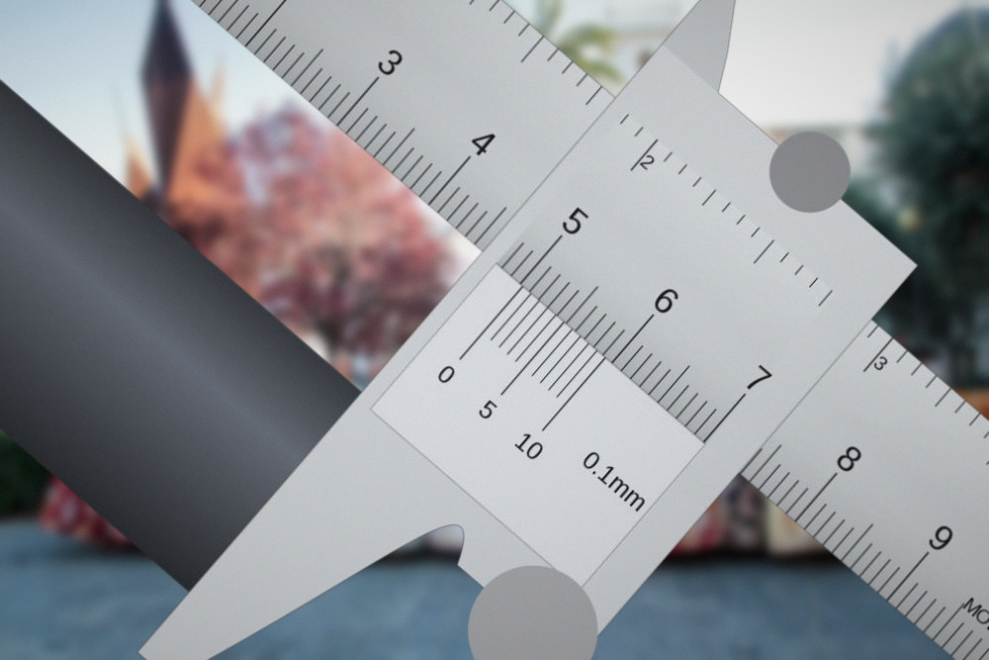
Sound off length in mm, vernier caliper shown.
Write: 50.3 mm
